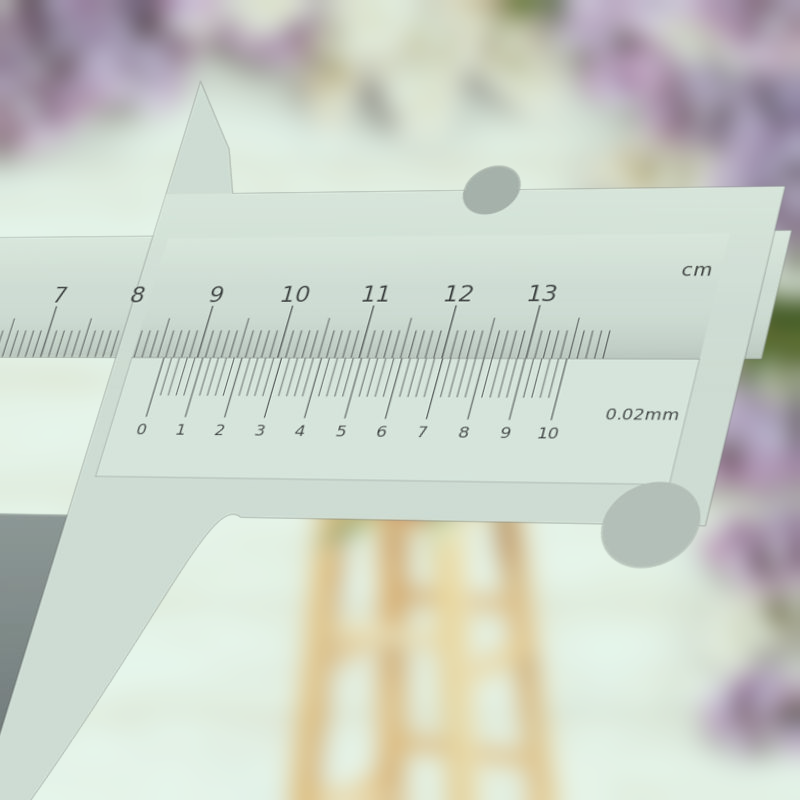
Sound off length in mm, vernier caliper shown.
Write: 85.8 mm
